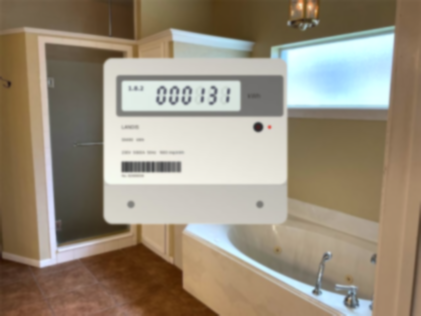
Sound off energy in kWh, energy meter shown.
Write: 131 kWh
